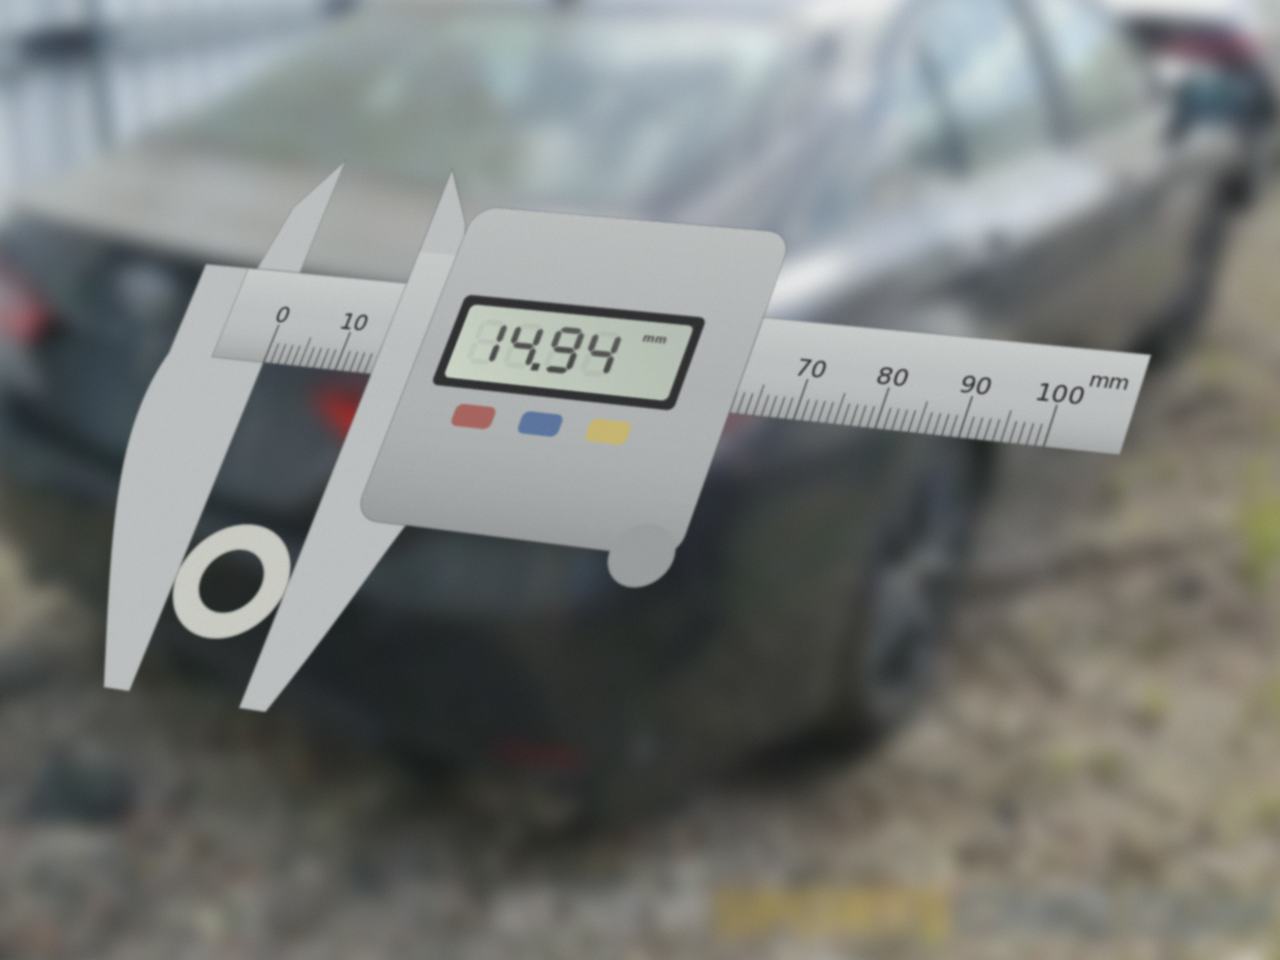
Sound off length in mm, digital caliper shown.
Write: 14.94 mm
